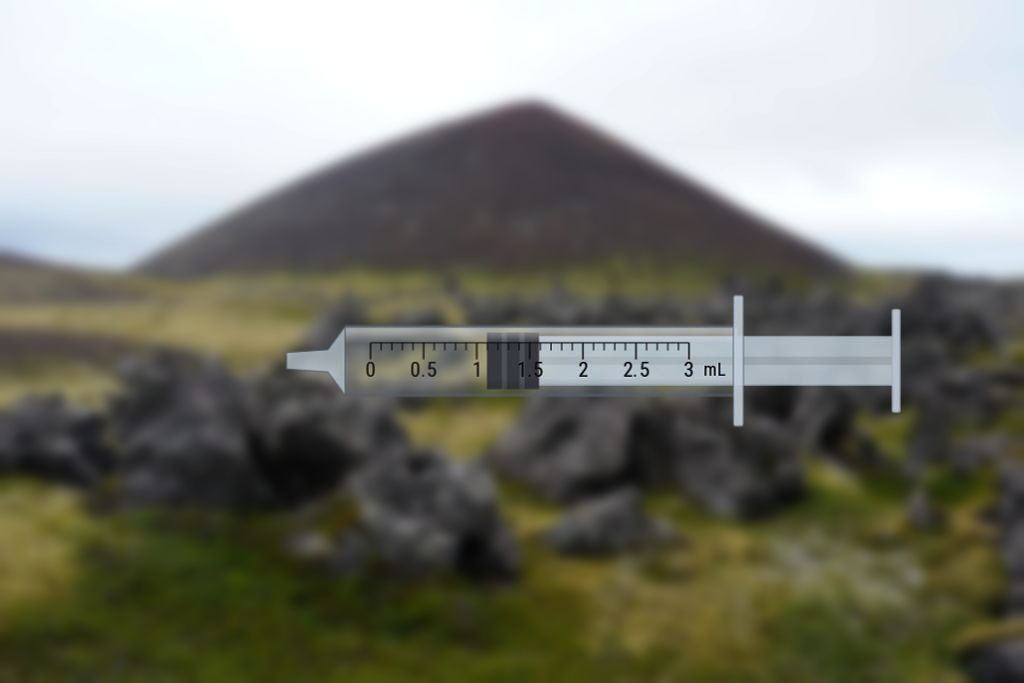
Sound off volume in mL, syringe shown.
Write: 1.1 mL
